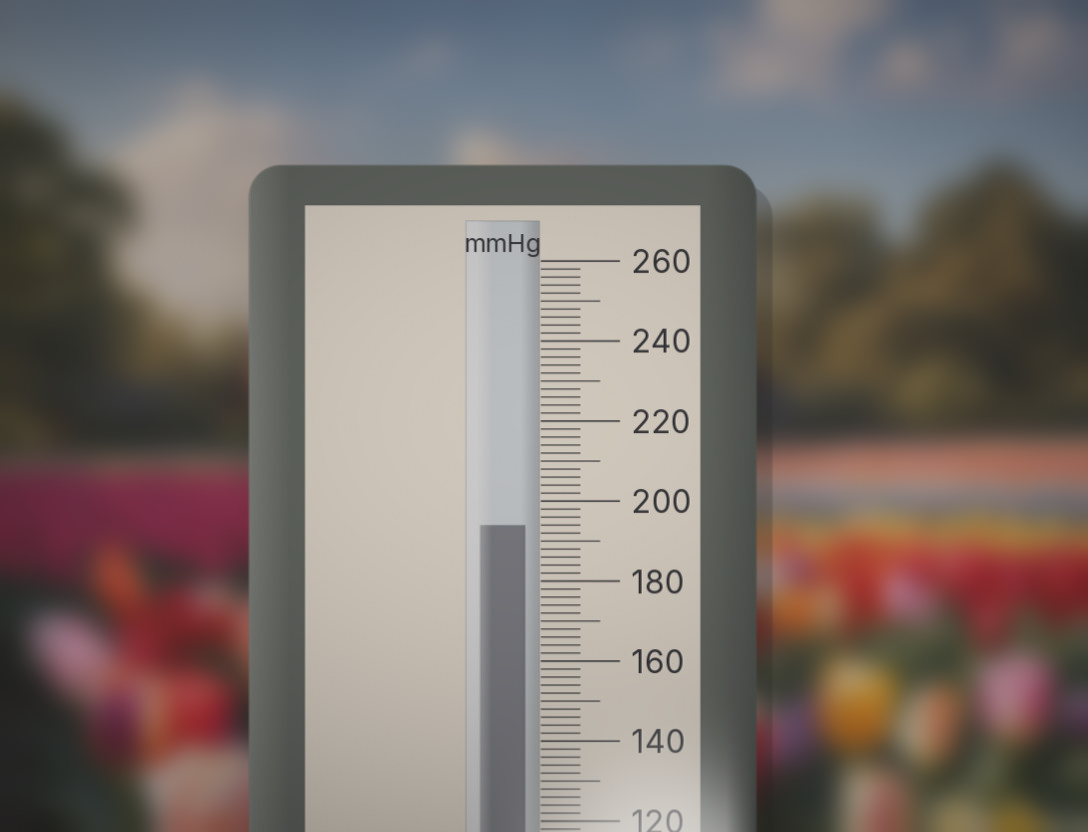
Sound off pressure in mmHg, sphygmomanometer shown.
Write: 194 mmHg
